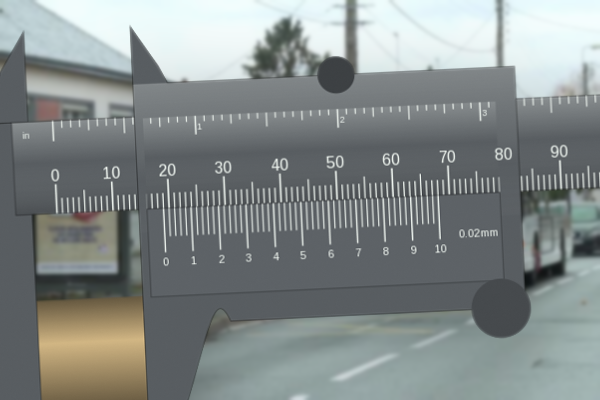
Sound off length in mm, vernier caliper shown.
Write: 19.0 mm
